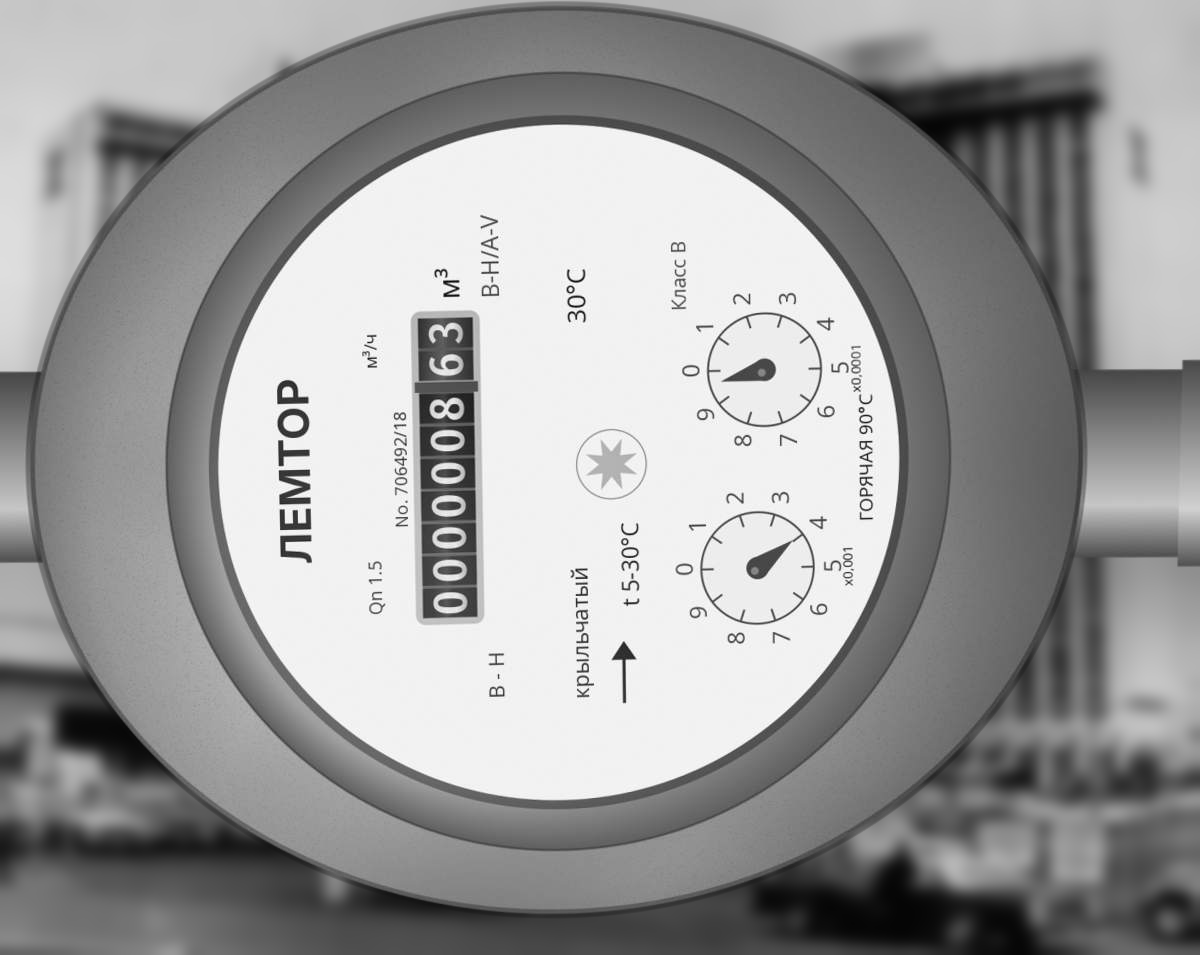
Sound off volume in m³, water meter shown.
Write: 8.6339 m³
